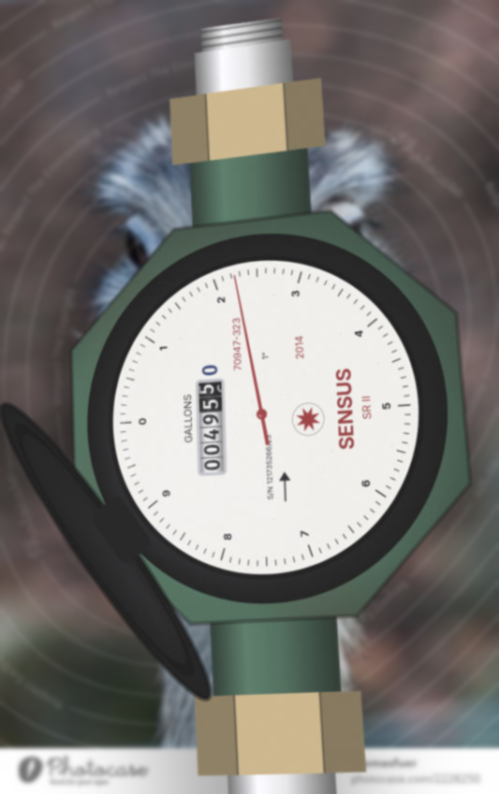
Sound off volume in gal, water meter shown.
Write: 49552.2 gal
